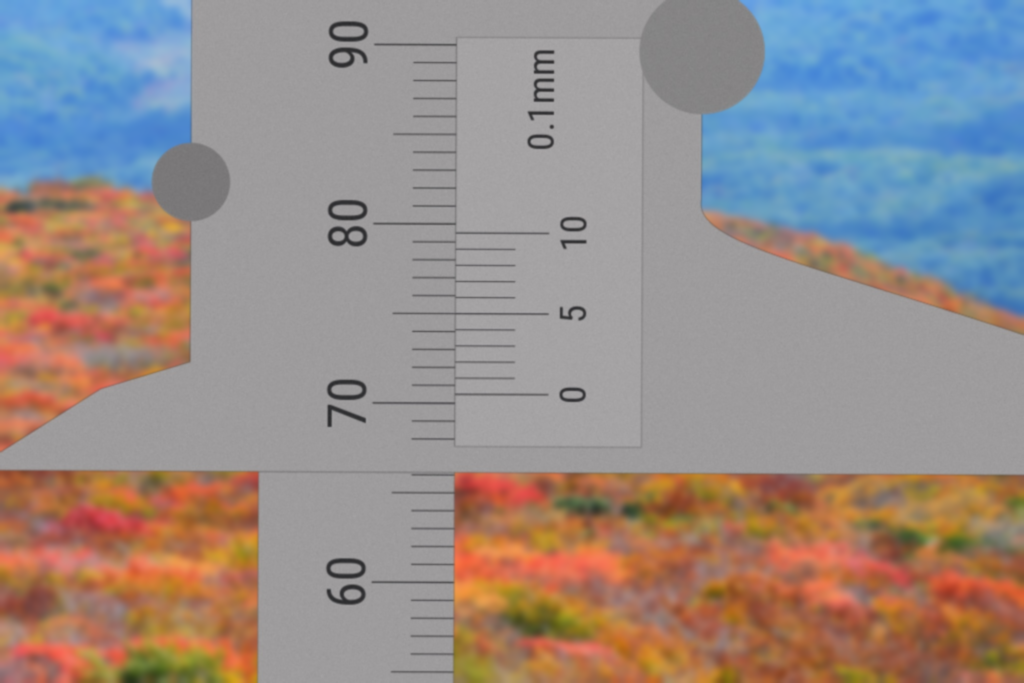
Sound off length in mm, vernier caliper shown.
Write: 70.5 mm
